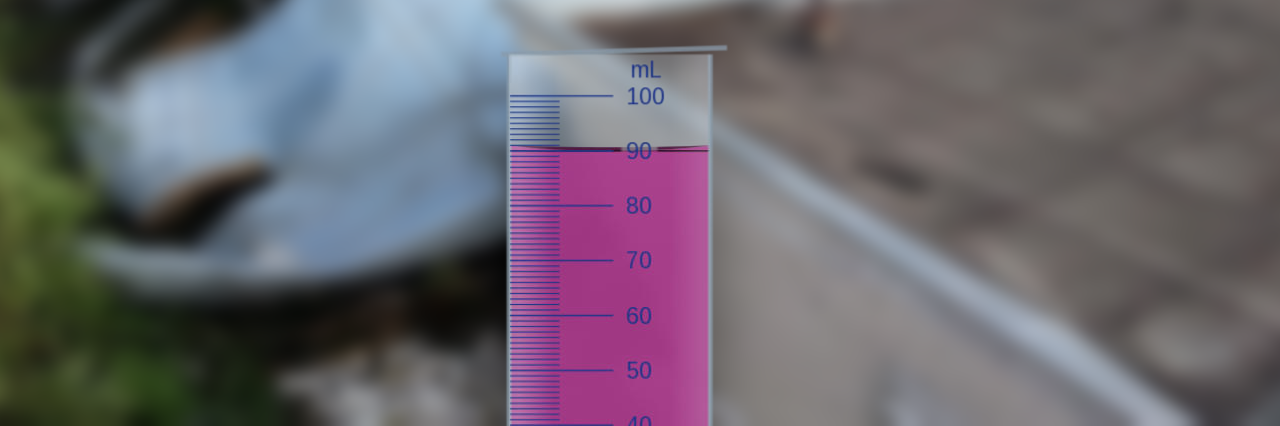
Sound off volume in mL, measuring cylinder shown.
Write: 90 mL
